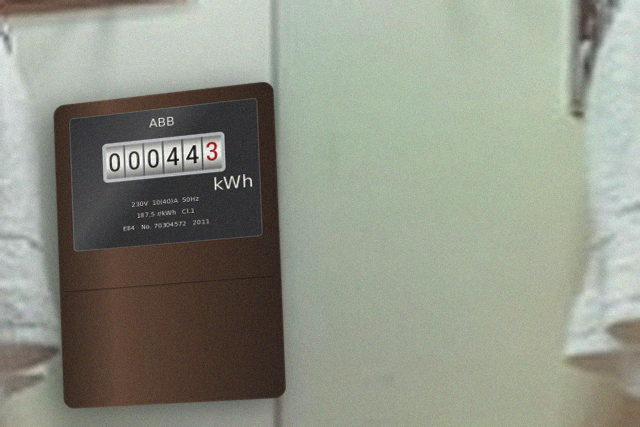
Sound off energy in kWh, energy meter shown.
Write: 44.3 kWh
